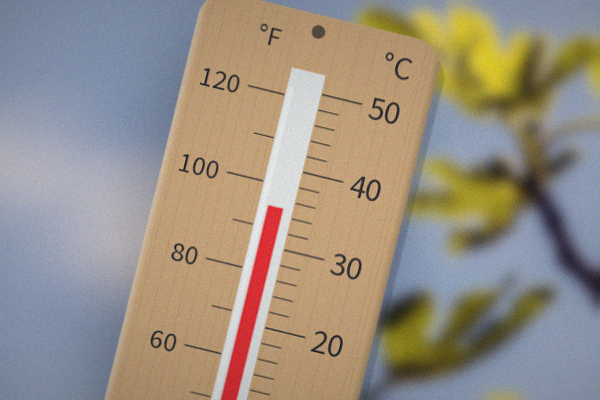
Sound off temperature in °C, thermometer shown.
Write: 35 °C
